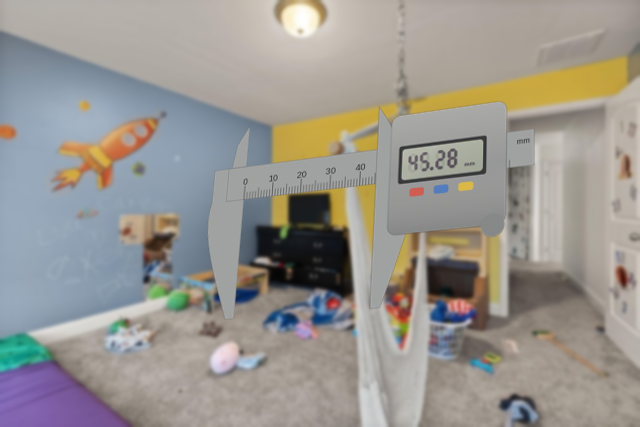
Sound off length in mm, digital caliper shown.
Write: 45.28 mm
